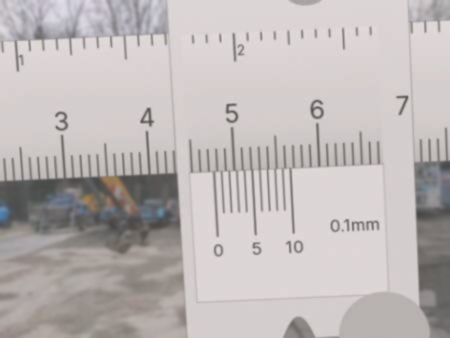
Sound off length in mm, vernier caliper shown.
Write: 47.6 mm
